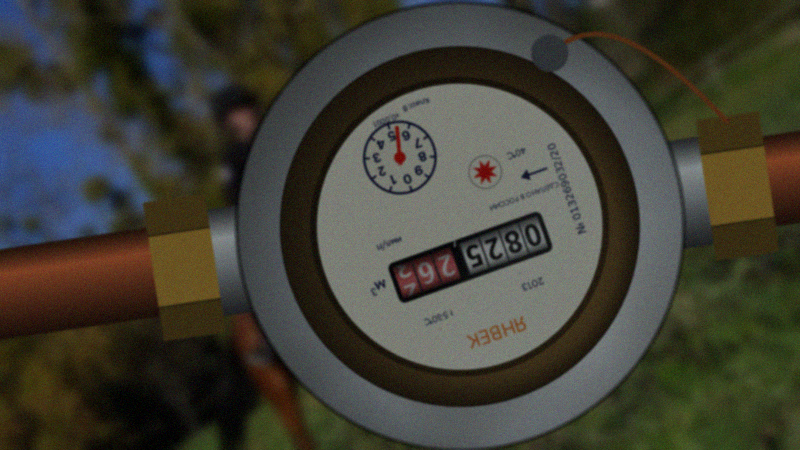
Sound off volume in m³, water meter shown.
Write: 825.2625 m³
